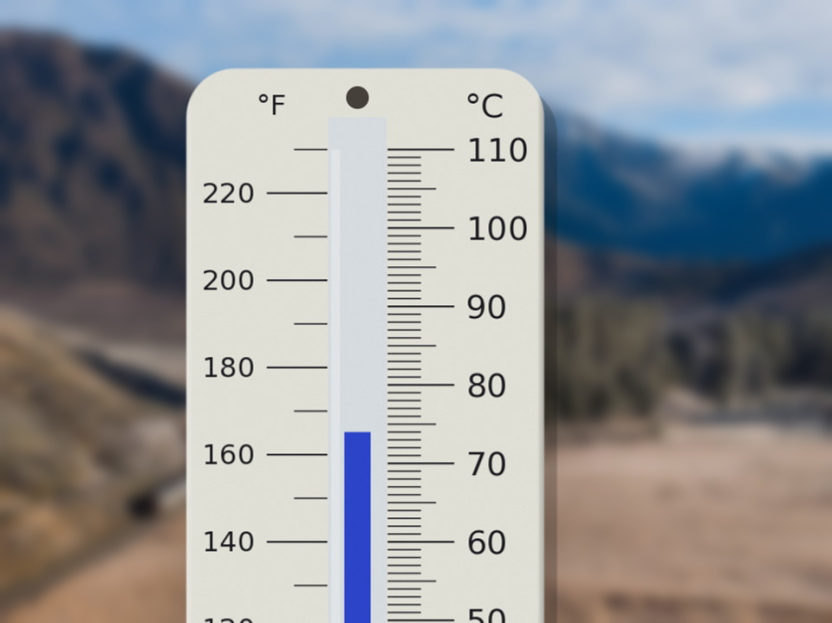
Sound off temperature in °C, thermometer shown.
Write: 74 °C
